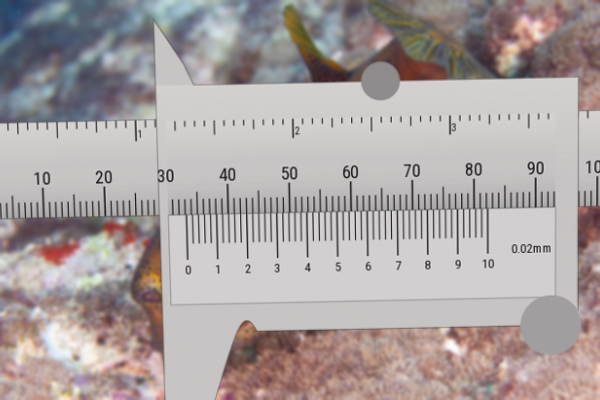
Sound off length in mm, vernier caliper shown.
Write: 33.2 mm
